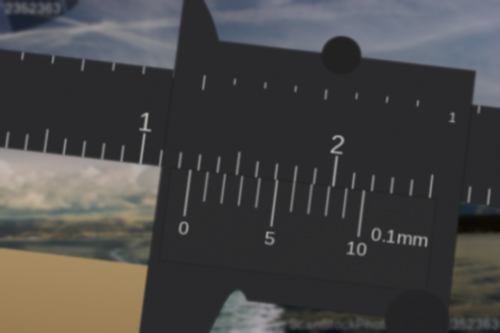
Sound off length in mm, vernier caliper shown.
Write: 12.6 mm
